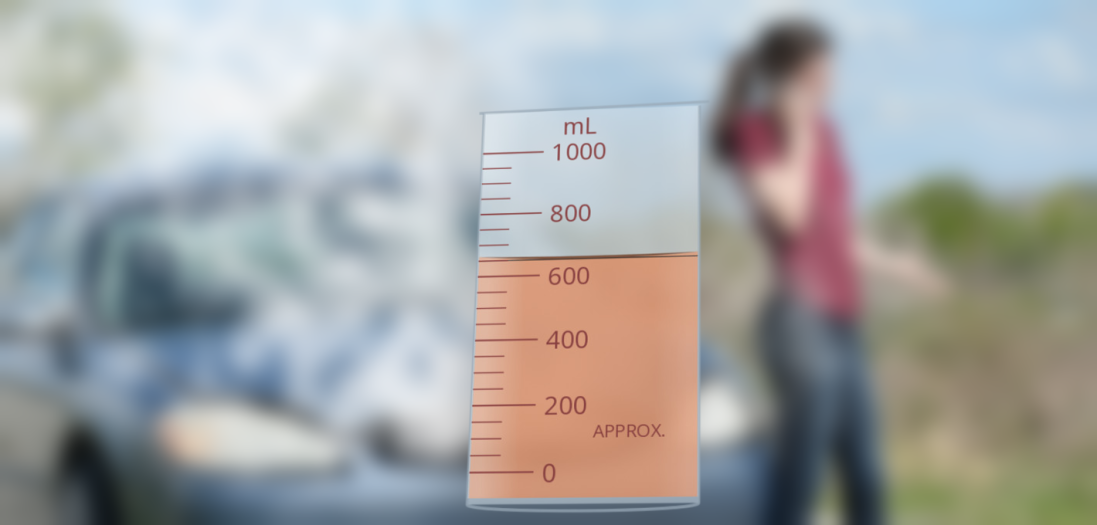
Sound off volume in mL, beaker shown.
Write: 650 mL
